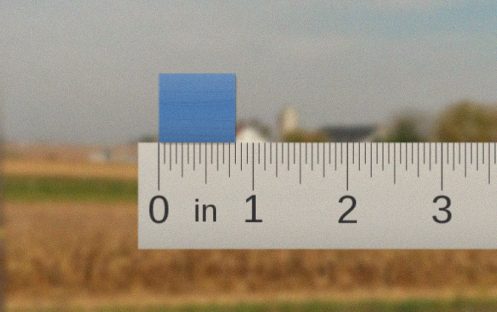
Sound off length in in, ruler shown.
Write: 0.8125 in
